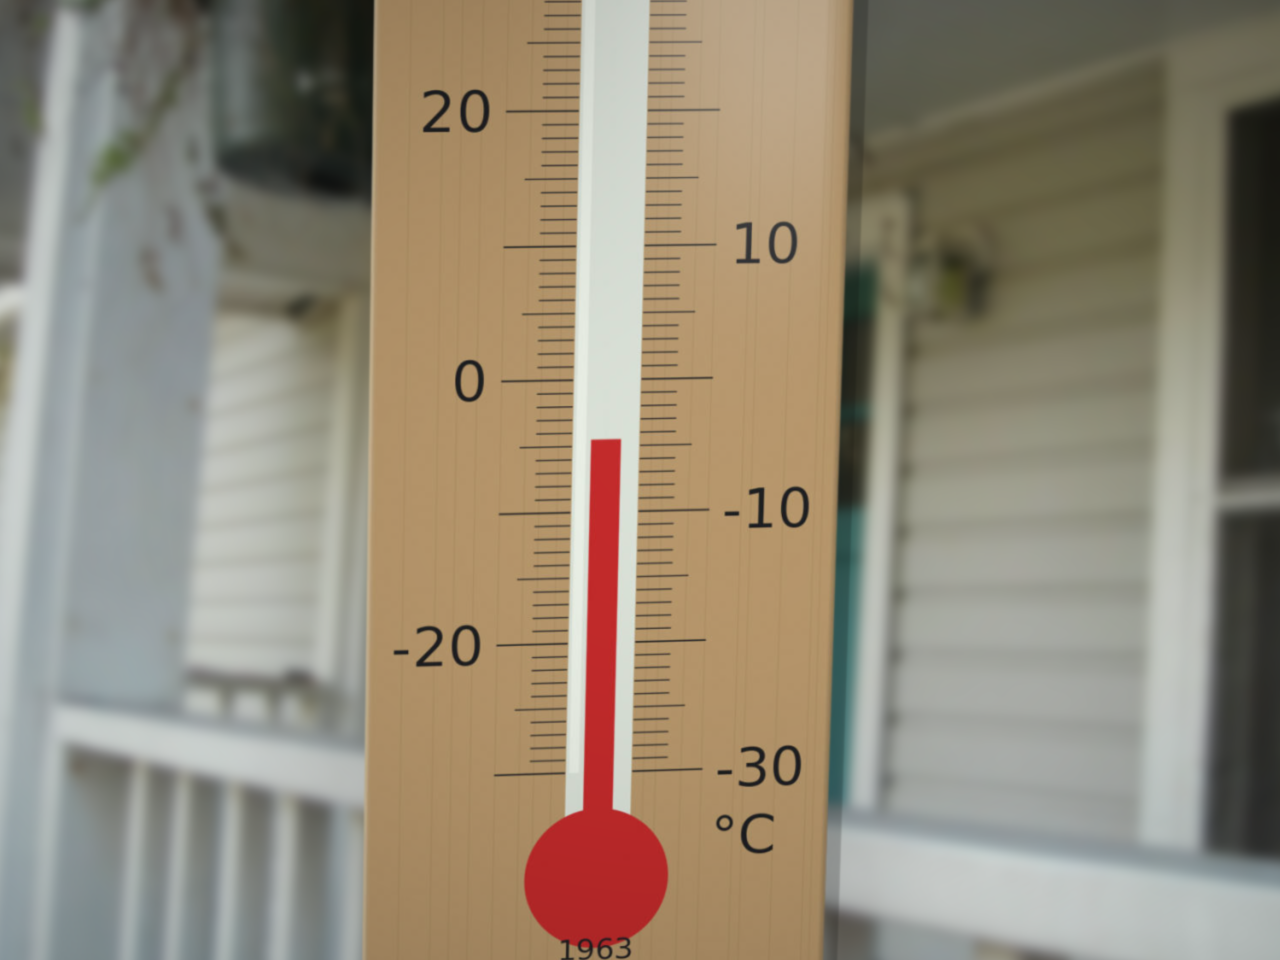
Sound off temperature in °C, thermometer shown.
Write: -4.5 °C
